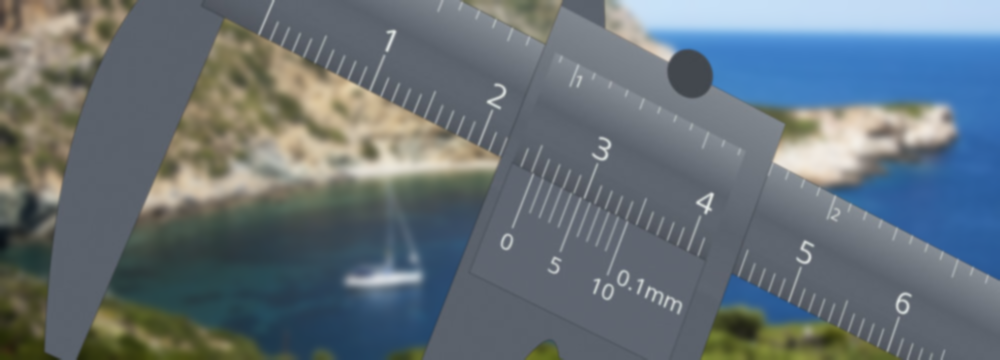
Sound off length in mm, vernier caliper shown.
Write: 25.2 mm
